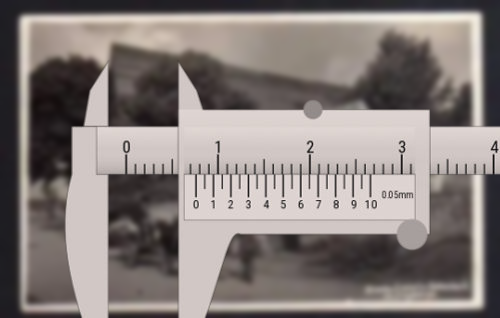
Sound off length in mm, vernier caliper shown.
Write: 7.6 mm
